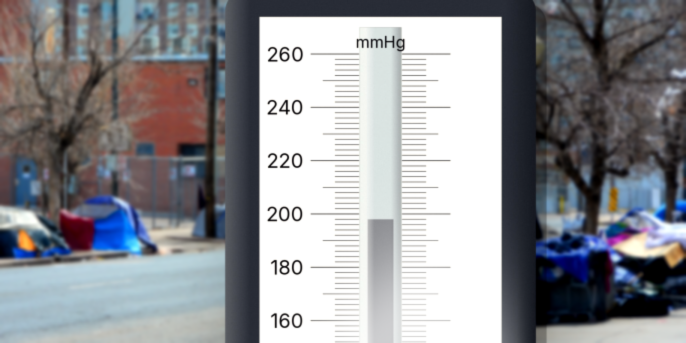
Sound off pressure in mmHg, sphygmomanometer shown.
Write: 198 mmHg
